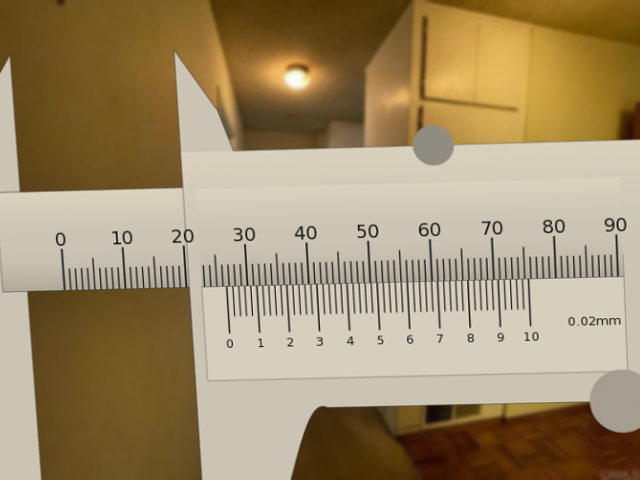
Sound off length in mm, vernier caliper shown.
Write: 26.6 mm
